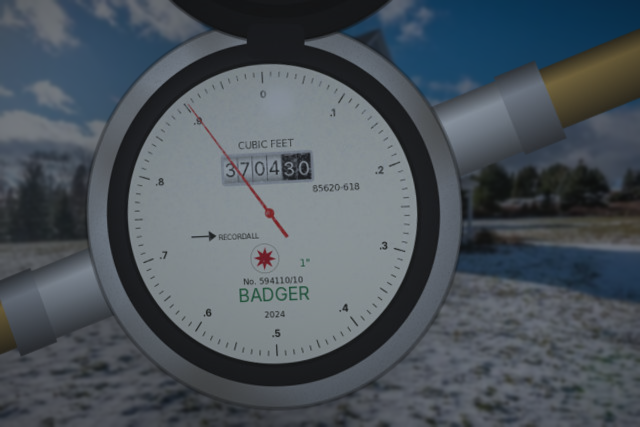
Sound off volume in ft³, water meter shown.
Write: 370429.90 ft³
